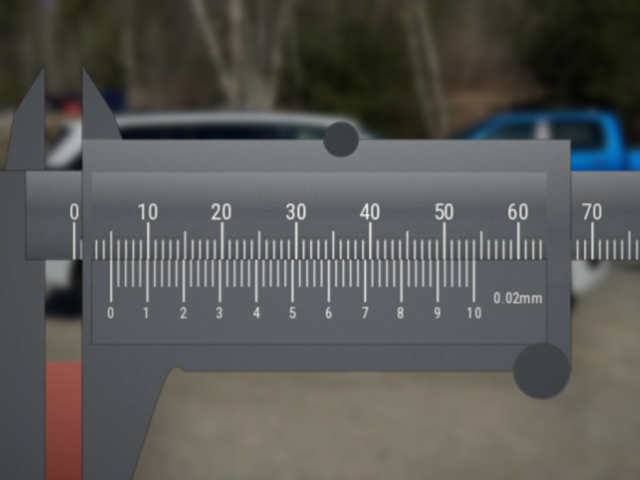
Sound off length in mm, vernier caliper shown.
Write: 5.0 mm
